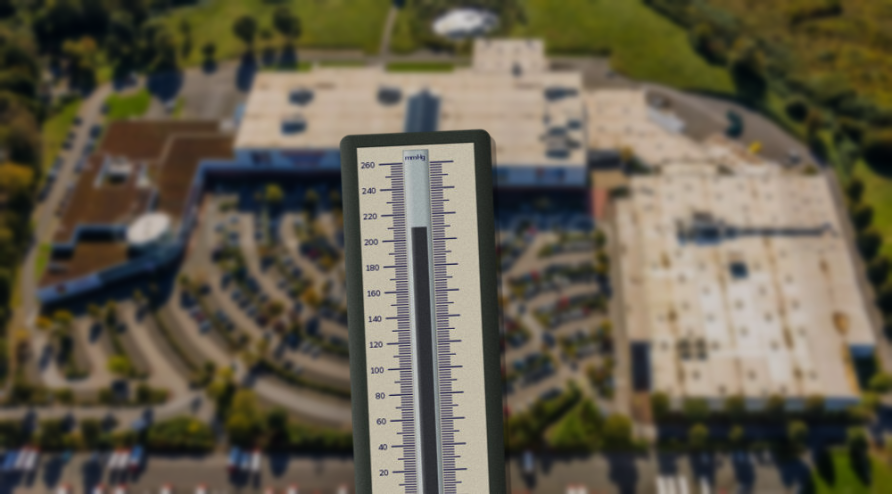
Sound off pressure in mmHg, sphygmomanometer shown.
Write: 210 mmHg
